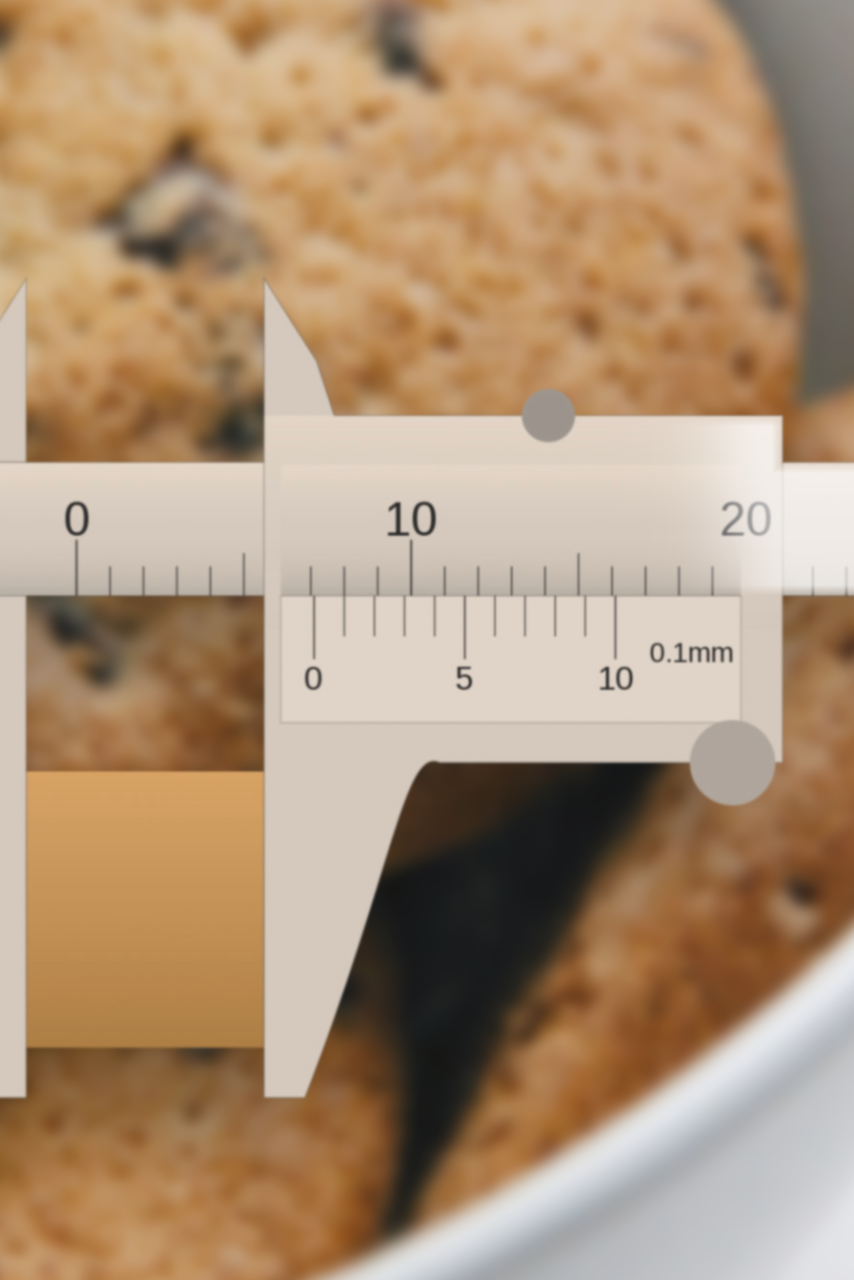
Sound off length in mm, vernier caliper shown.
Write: 7.1 mm
